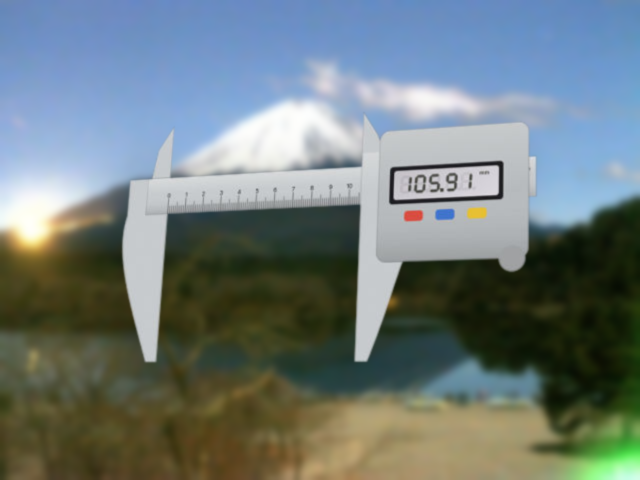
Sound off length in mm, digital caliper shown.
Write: 105.91 mm
